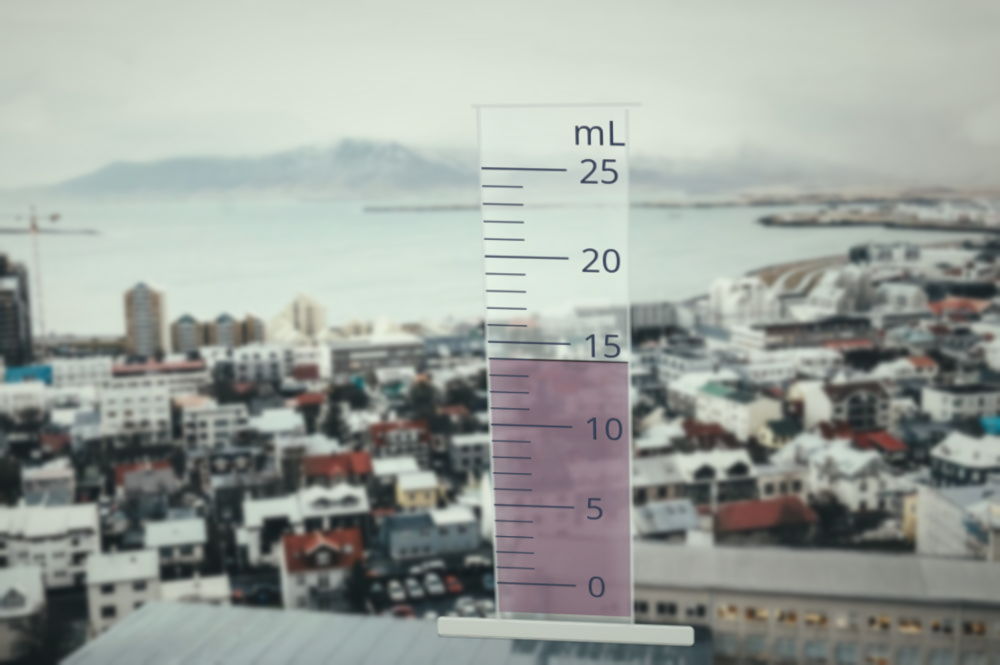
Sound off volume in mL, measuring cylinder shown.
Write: 14 mL
